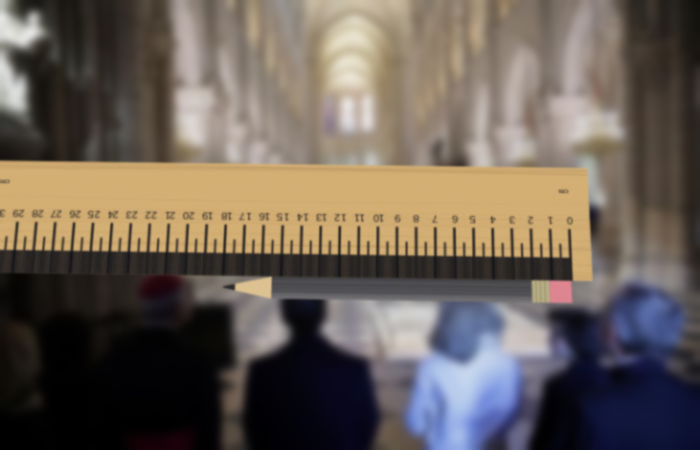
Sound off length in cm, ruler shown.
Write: 18 cm
